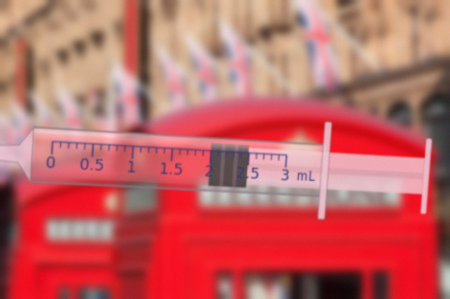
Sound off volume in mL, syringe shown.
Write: 2 mL
